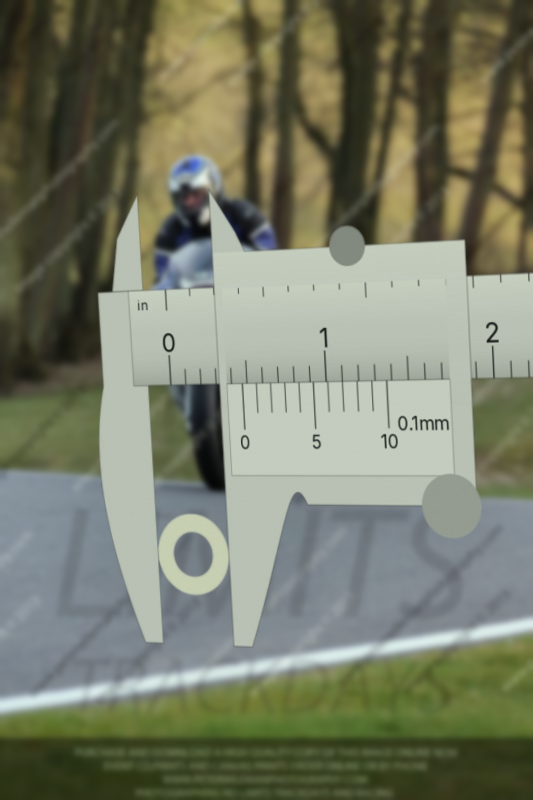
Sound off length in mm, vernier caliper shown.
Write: 4.7 mm
